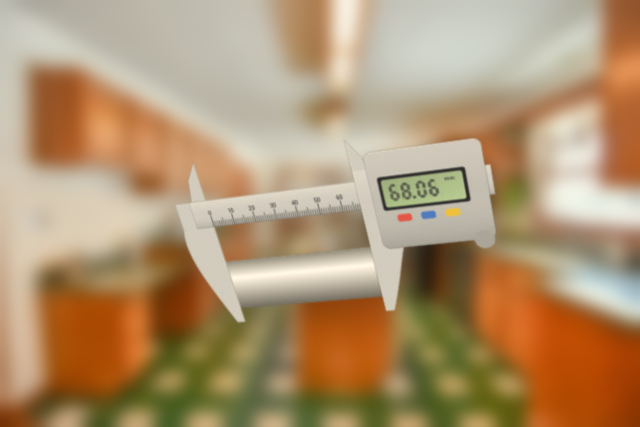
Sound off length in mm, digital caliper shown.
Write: 68.06 mm
